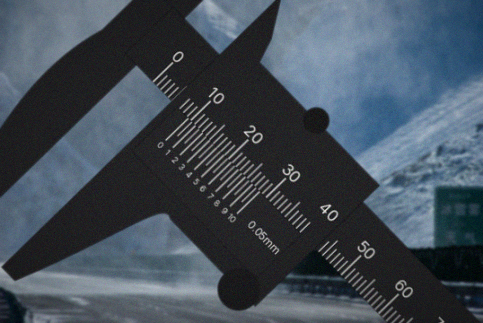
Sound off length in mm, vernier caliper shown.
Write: 9.4 mm
